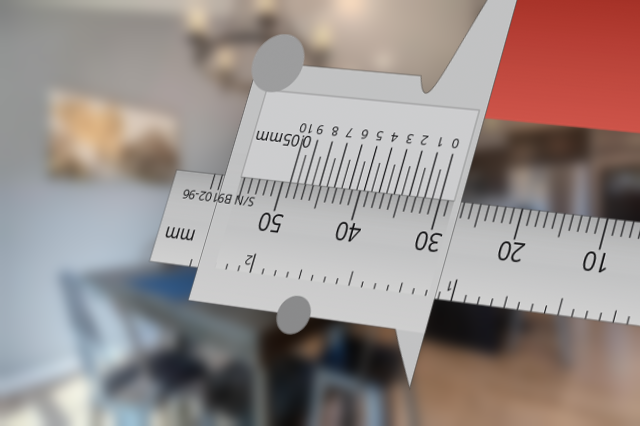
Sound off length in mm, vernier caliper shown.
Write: 30.0 mm
